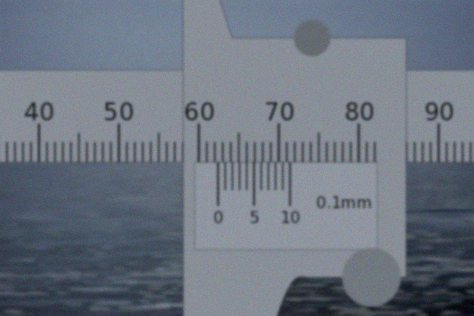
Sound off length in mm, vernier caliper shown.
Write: 62.4 mm
